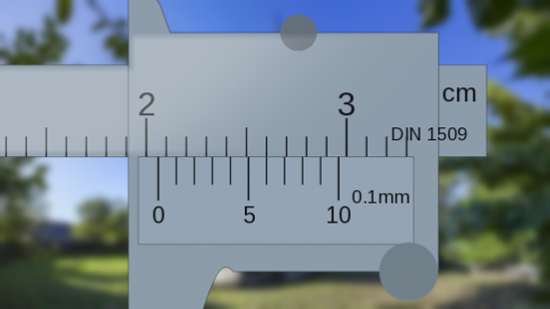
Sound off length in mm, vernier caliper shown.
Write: 20.6 mm
